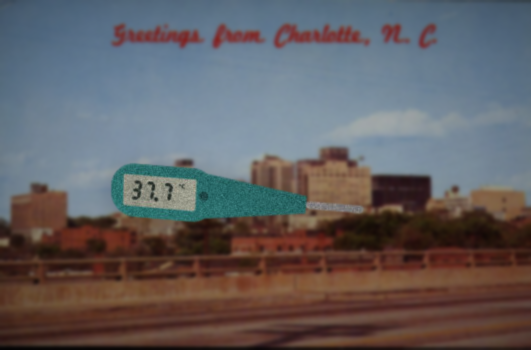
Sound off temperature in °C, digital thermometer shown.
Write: 37.7 °C
